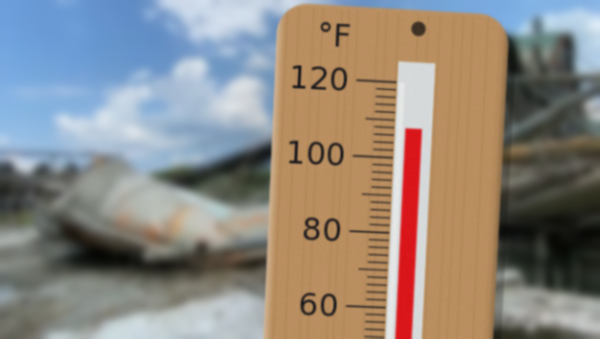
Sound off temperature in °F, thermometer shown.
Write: 108 °F
